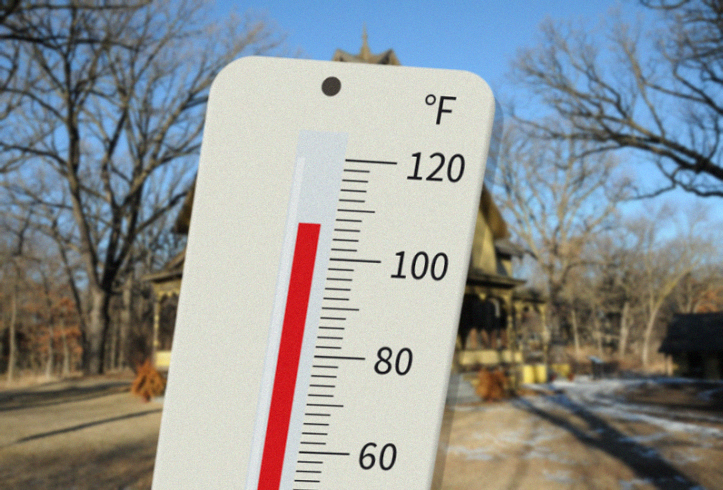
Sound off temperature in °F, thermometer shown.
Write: 107 °F
